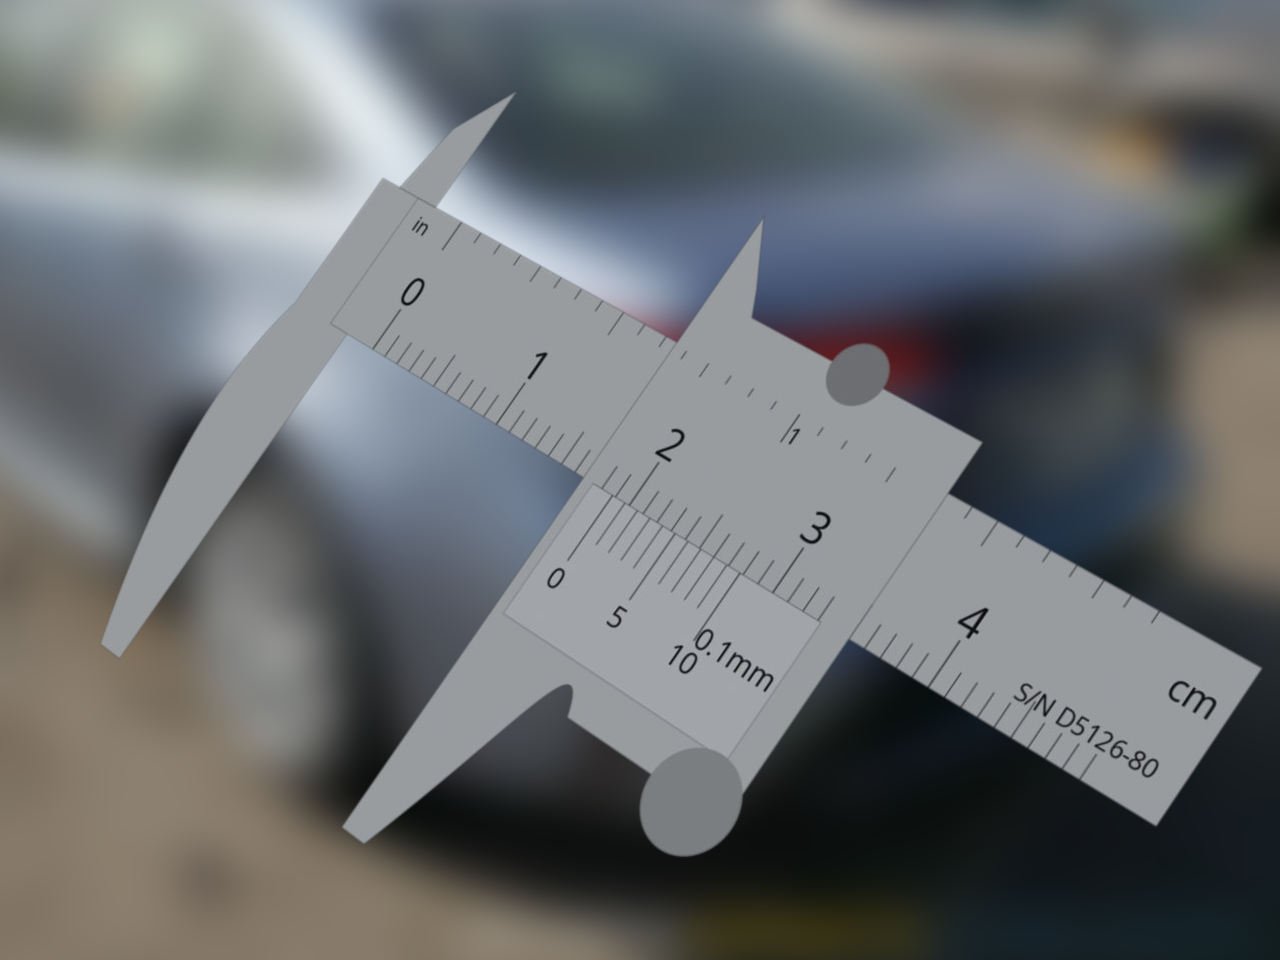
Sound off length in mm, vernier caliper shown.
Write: 18.8 mm
